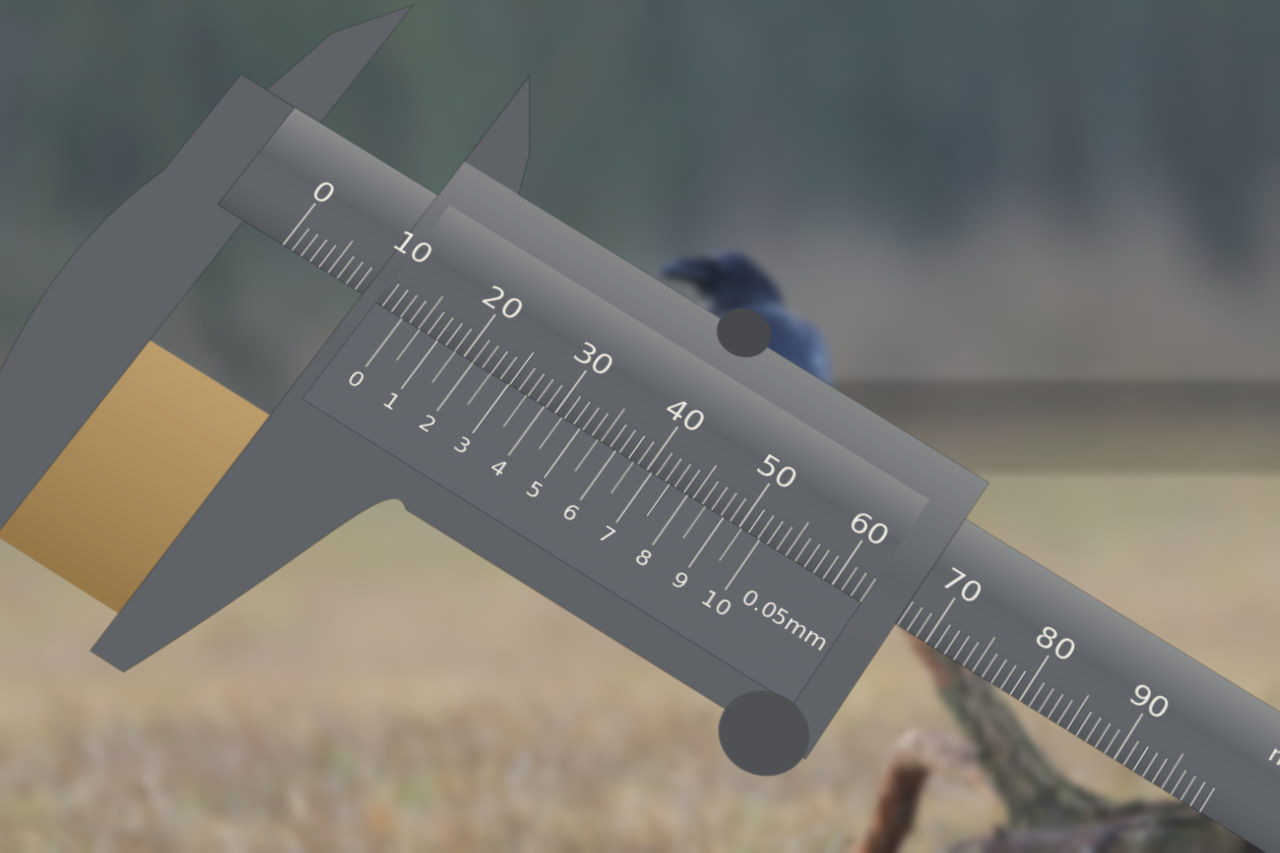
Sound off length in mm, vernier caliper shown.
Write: 13.2 mm
